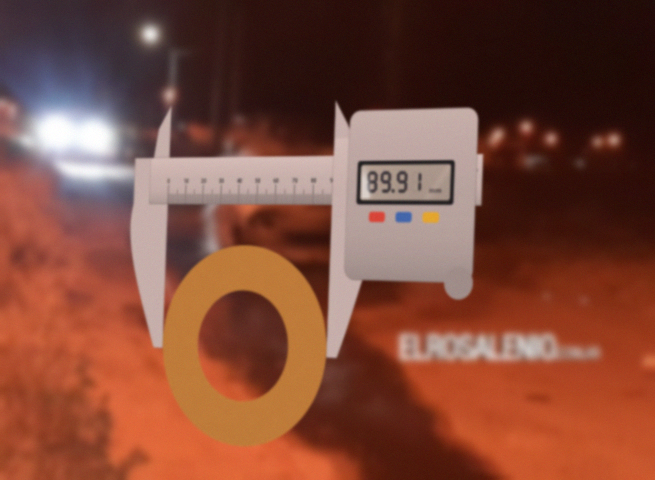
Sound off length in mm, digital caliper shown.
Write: 89.91 mm
